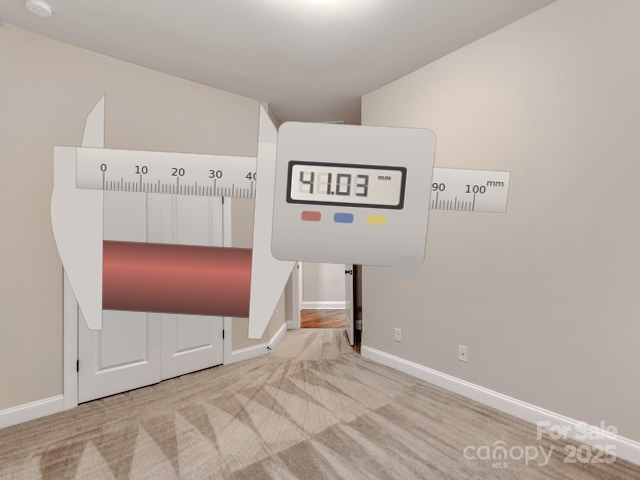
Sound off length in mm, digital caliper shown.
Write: 41.03 mm
